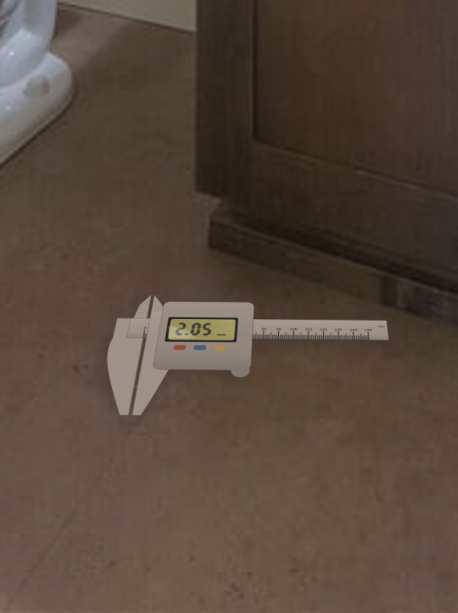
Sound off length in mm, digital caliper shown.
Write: 2.05 mm
